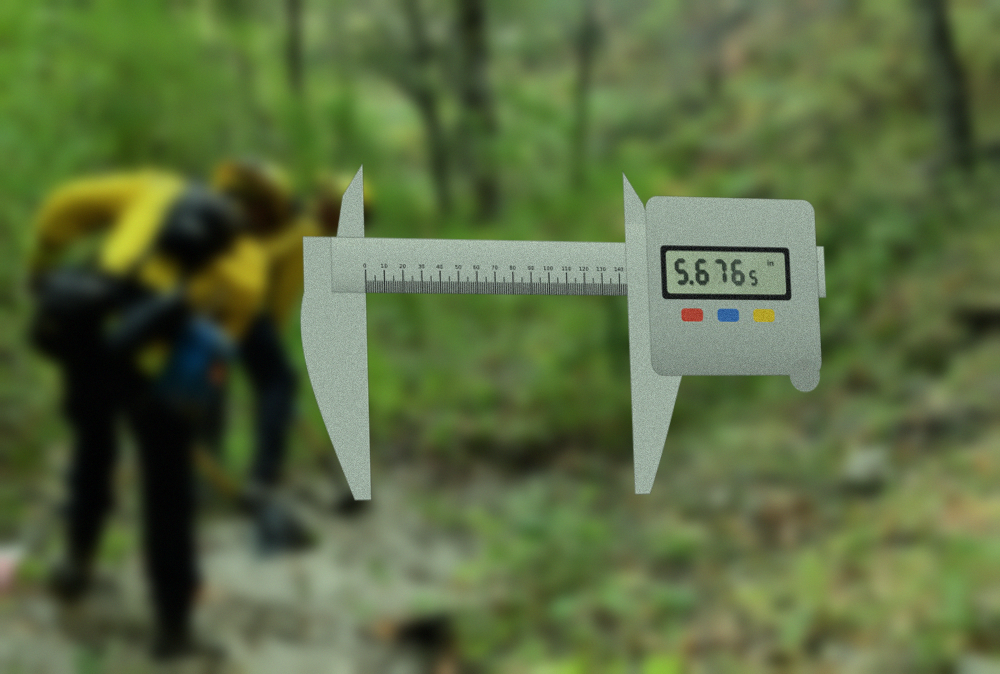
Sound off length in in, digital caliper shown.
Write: 5.6765 in
